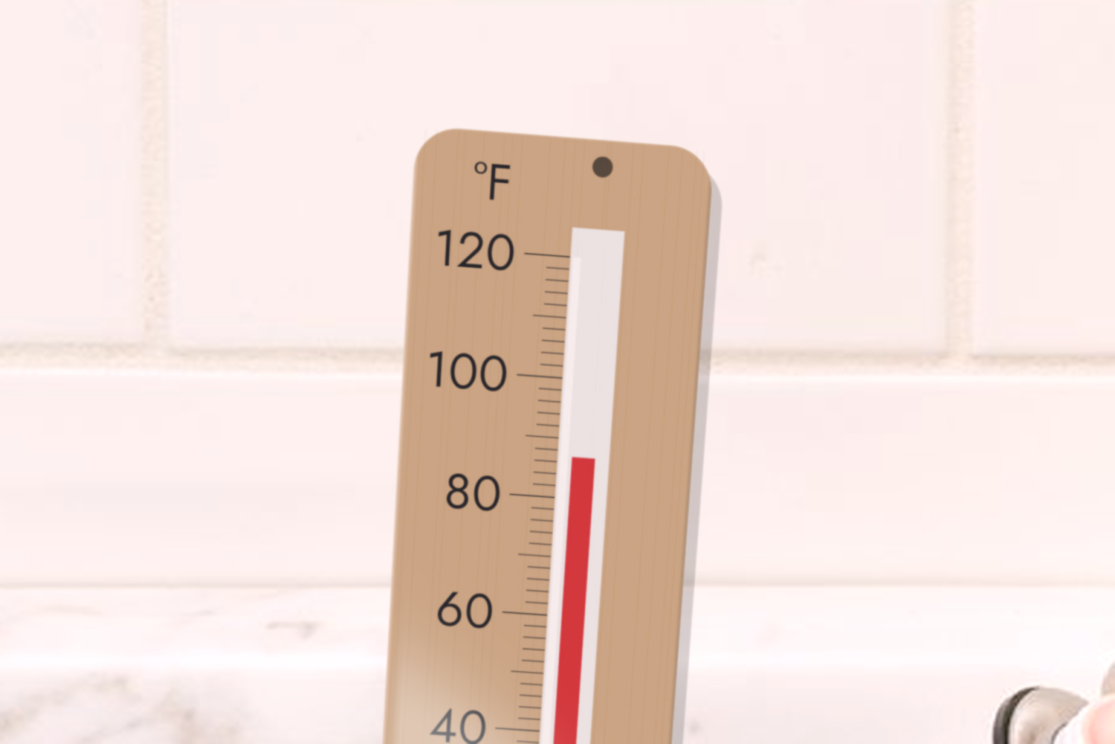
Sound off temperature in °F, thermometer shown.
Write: 87 °F
